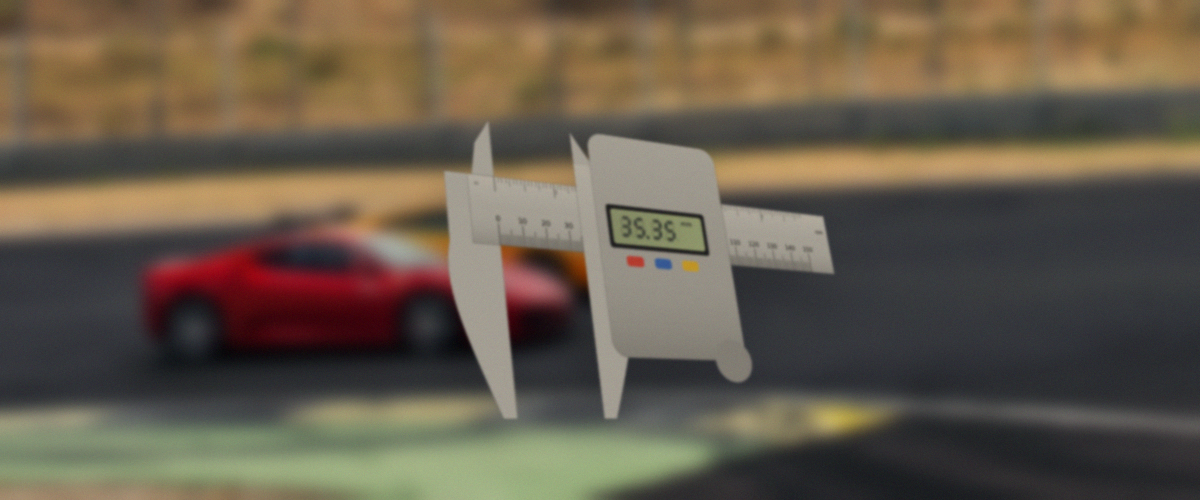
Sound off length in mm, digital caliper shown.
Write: 35.35 mm
